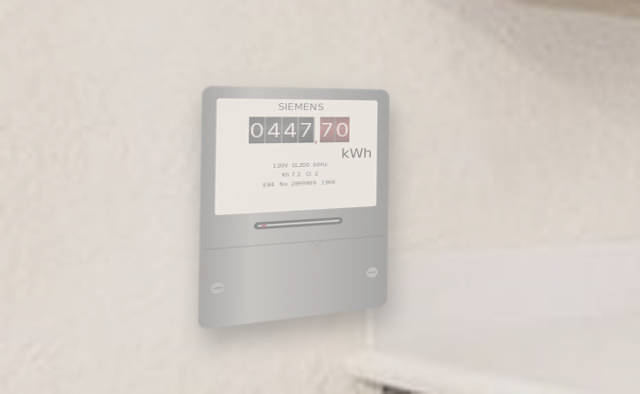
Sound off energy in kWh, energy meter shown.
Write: 447.70 kWh
